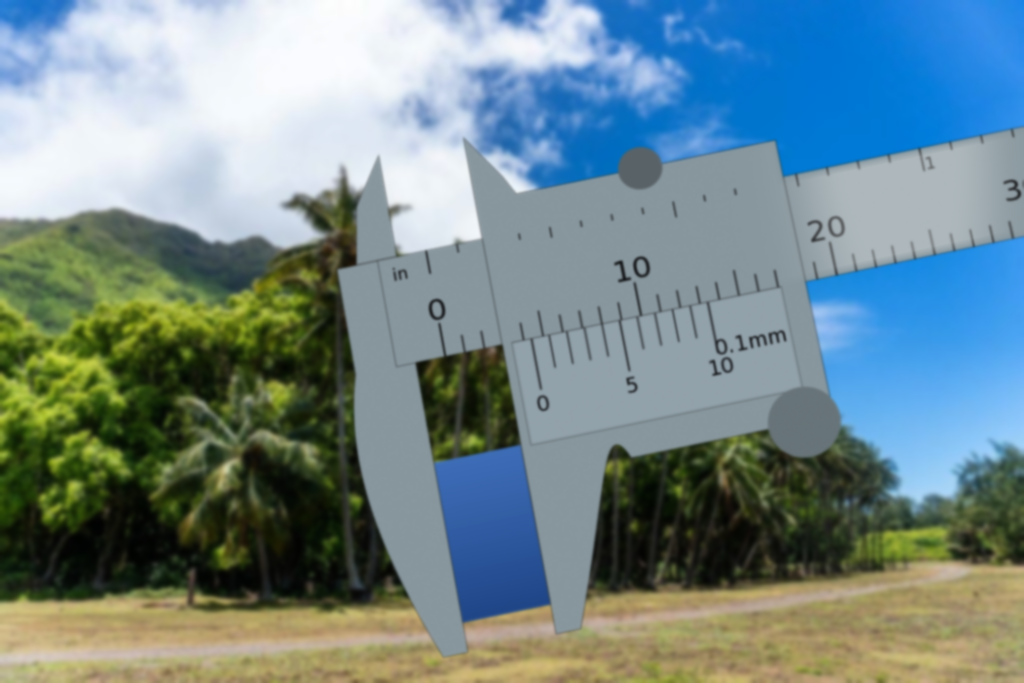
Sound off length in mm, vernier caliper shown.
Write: 4.4 mm
